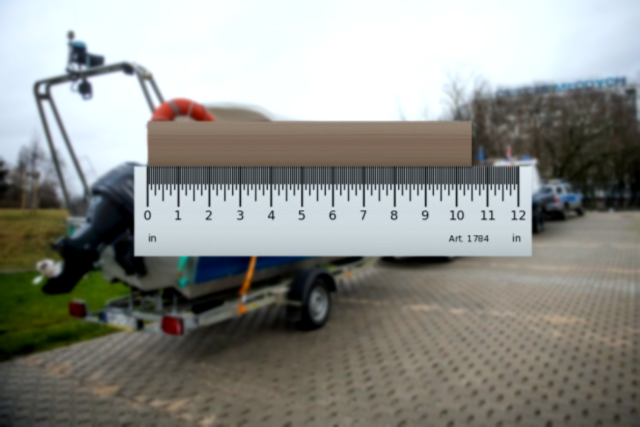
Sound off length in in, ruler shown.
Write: 10.5 in
